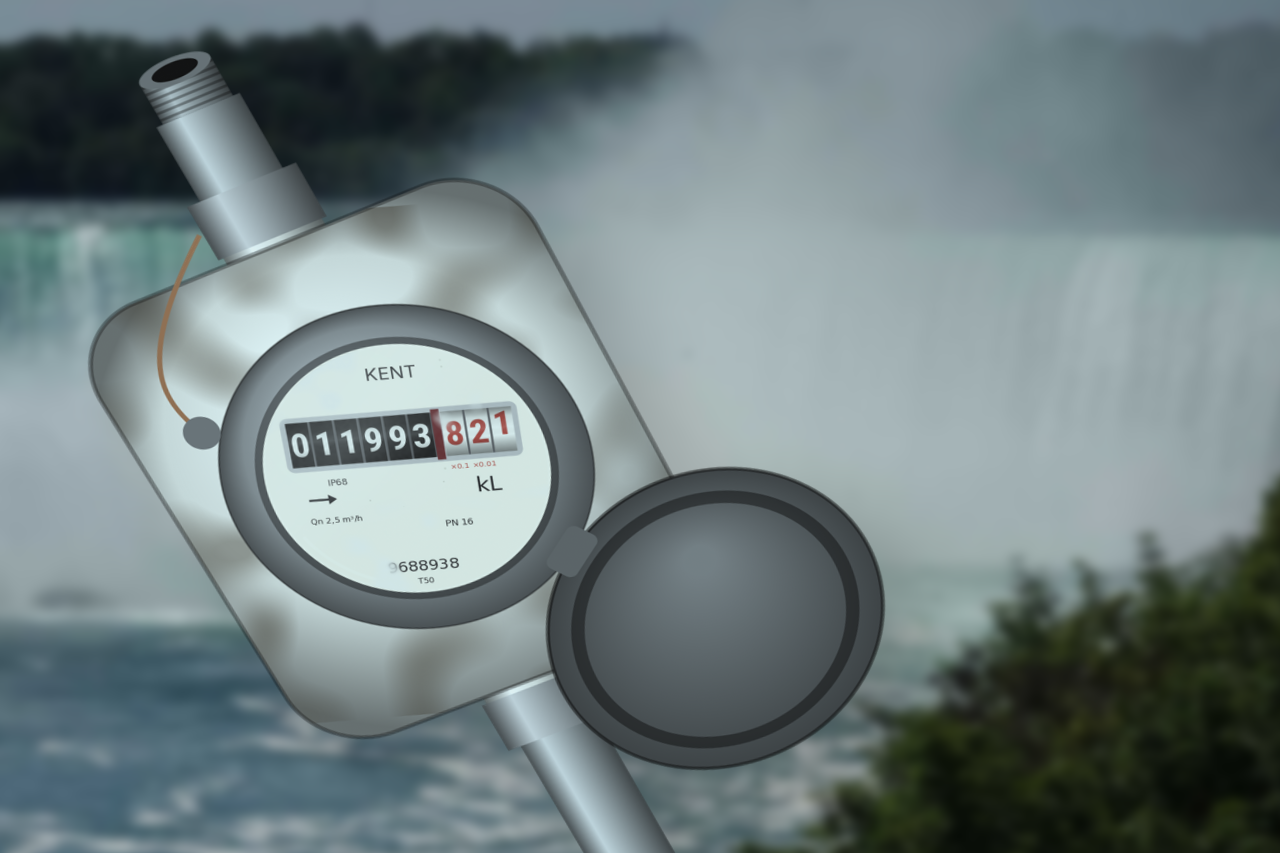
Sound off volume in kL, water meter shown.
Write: 11993.821 kL
